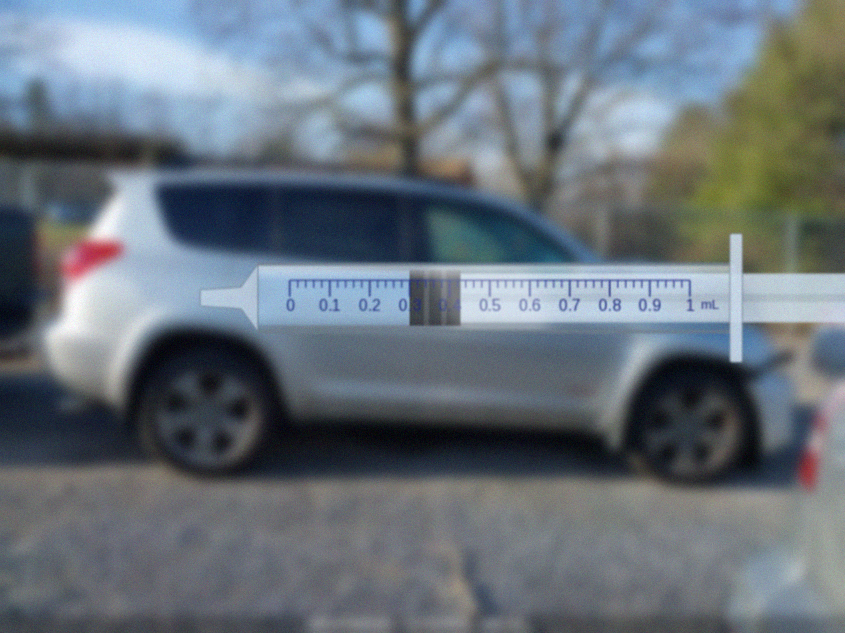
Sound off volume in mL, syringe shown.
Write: 0.3 mL
